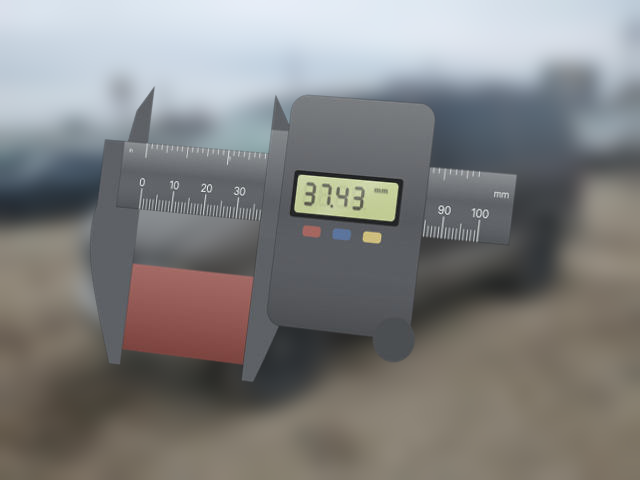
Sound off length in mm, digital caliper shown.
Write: 37.43 mm
